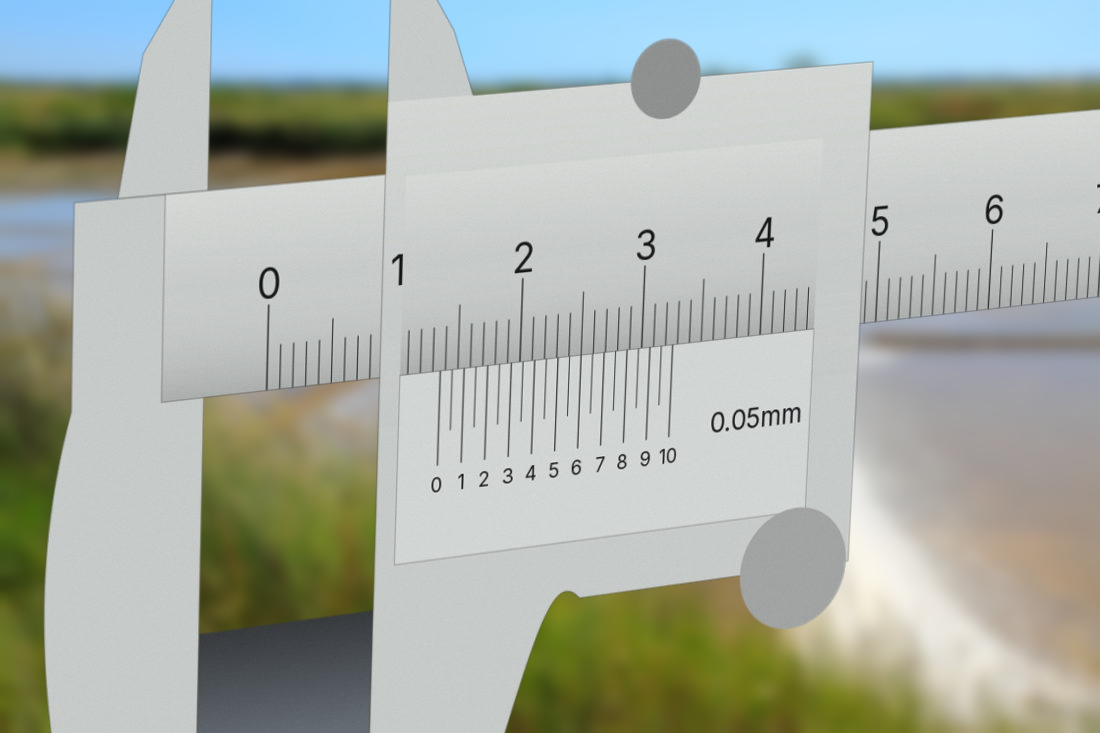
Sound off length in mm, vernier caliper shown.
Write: 13.6 mm
